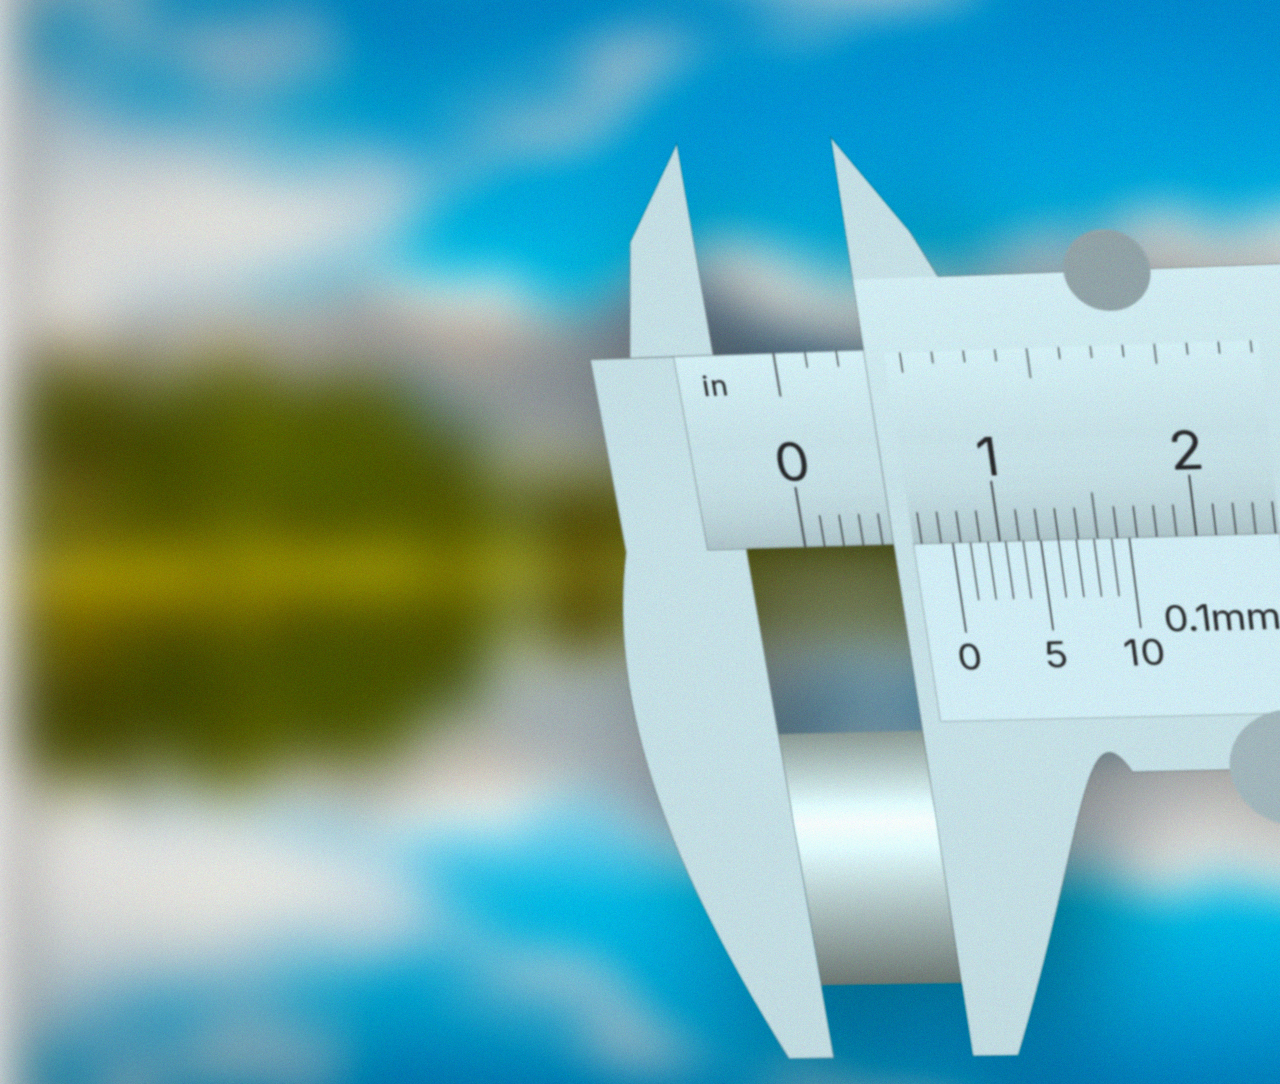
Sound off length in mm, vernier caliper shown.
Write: 7.6 mm
